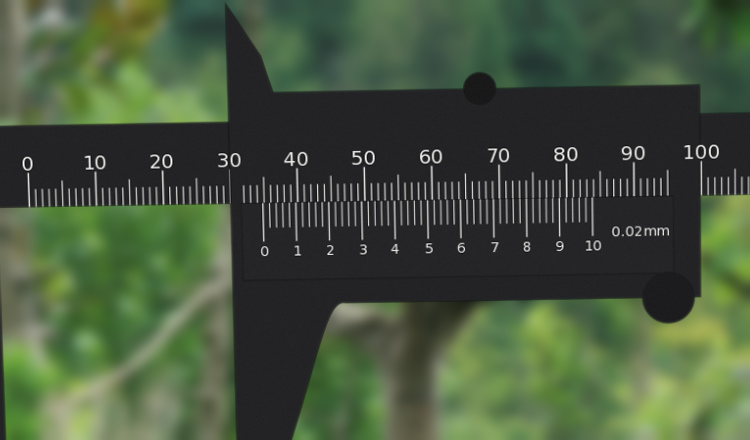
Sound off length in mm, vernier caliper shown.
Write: 34.8 mm
